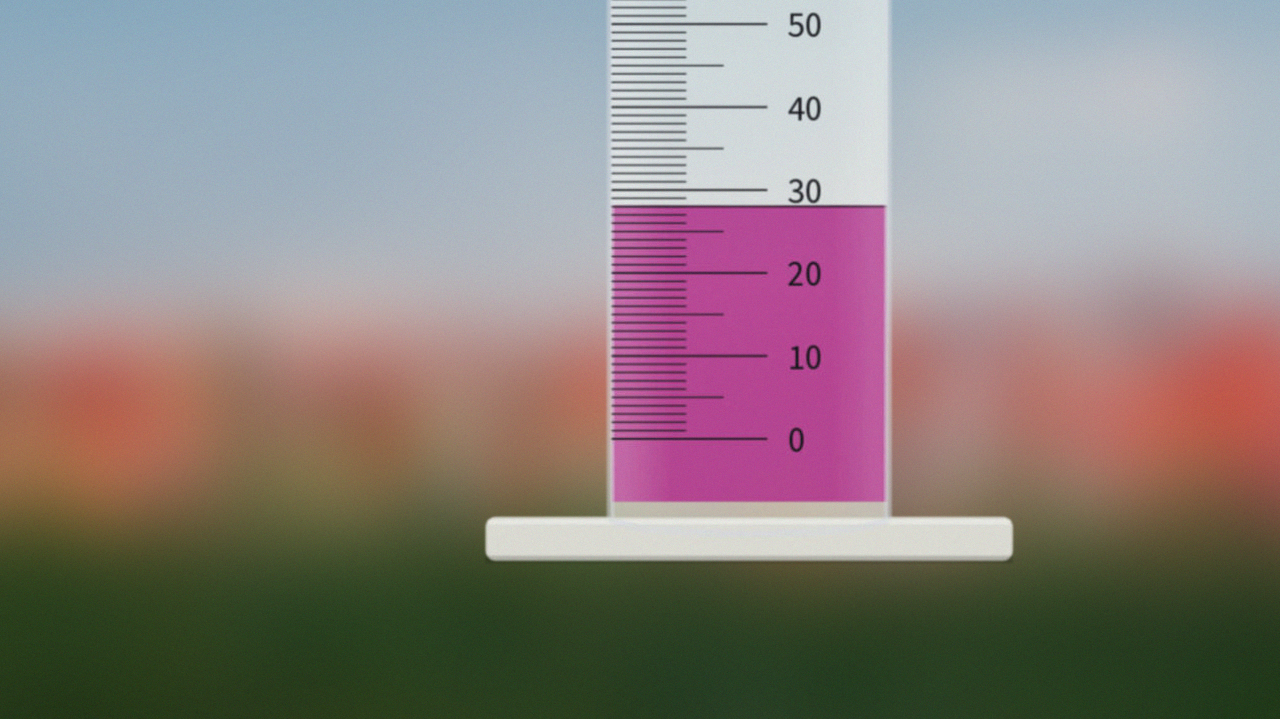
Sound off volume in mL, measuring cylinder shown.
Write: 28 mL
